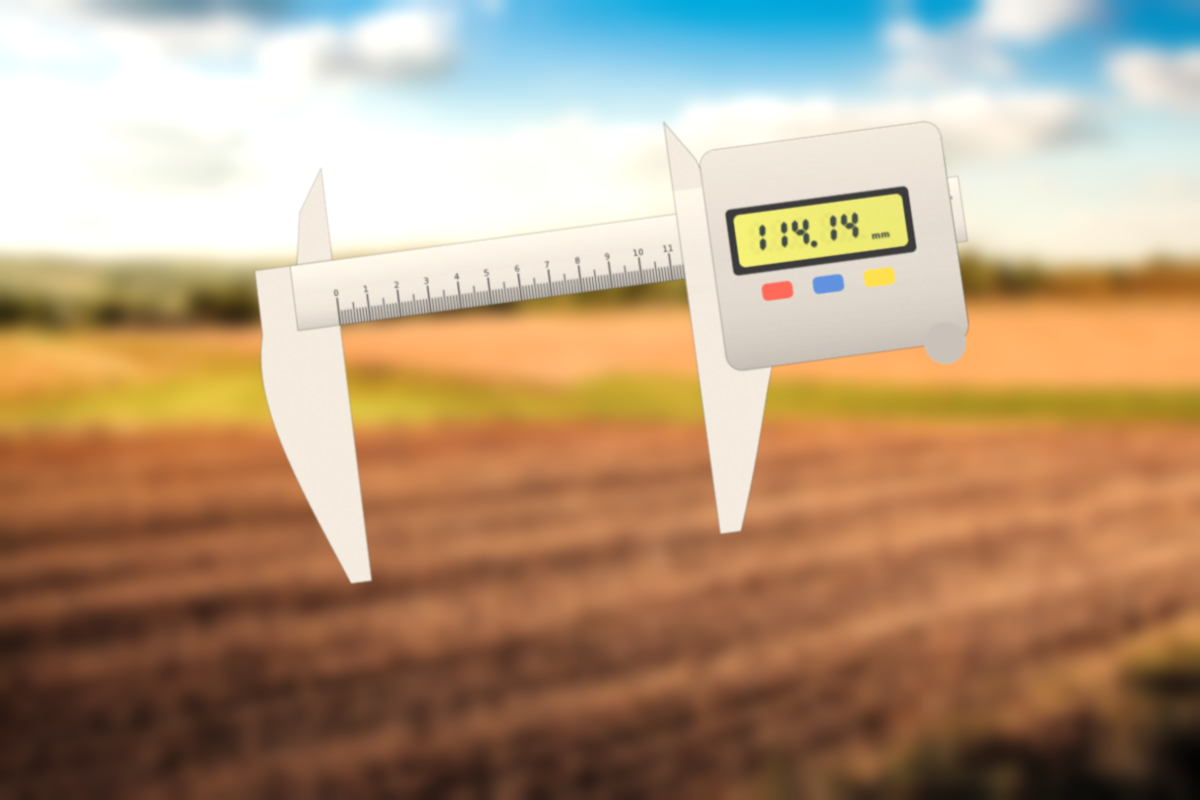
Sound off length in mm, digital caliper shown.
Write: 114.14 mm
